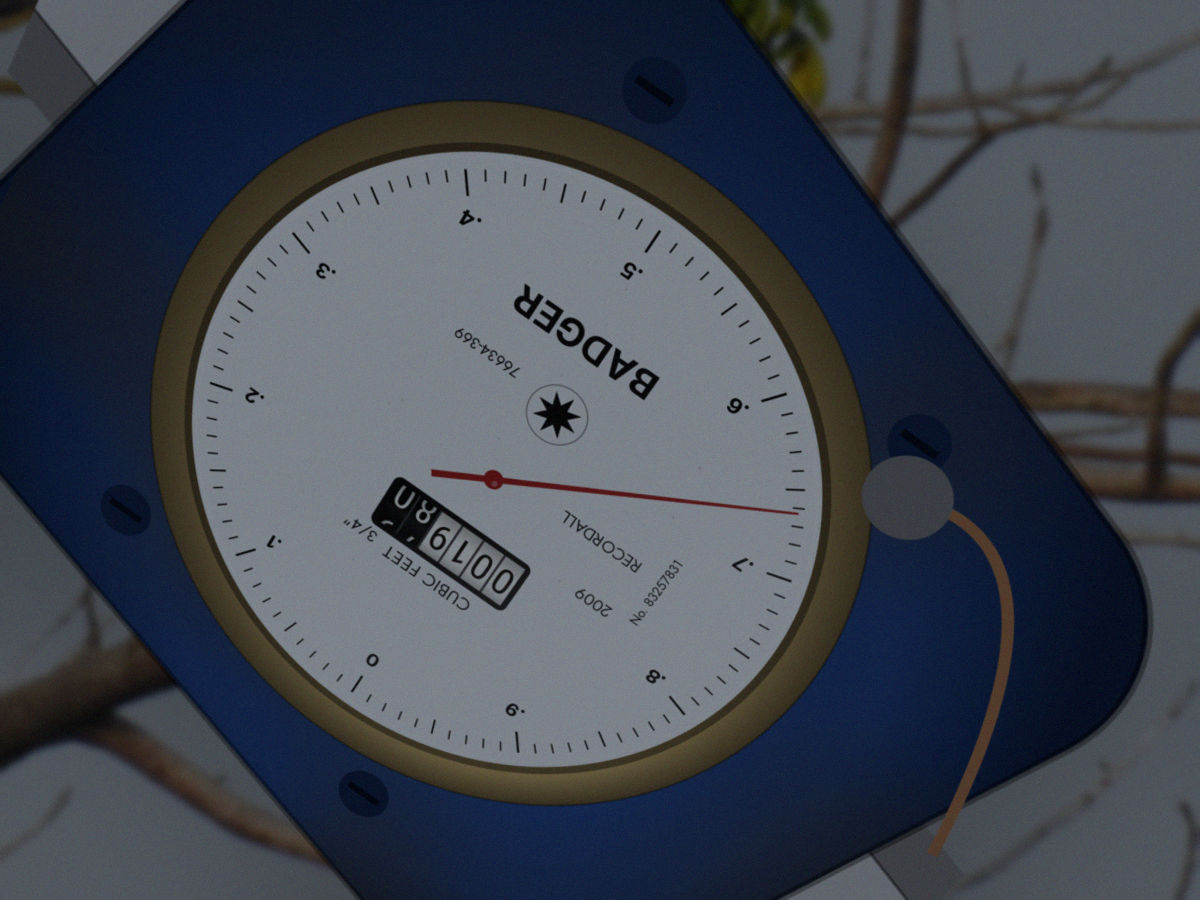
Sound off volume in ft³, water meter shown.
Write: 1979.66 ft³
